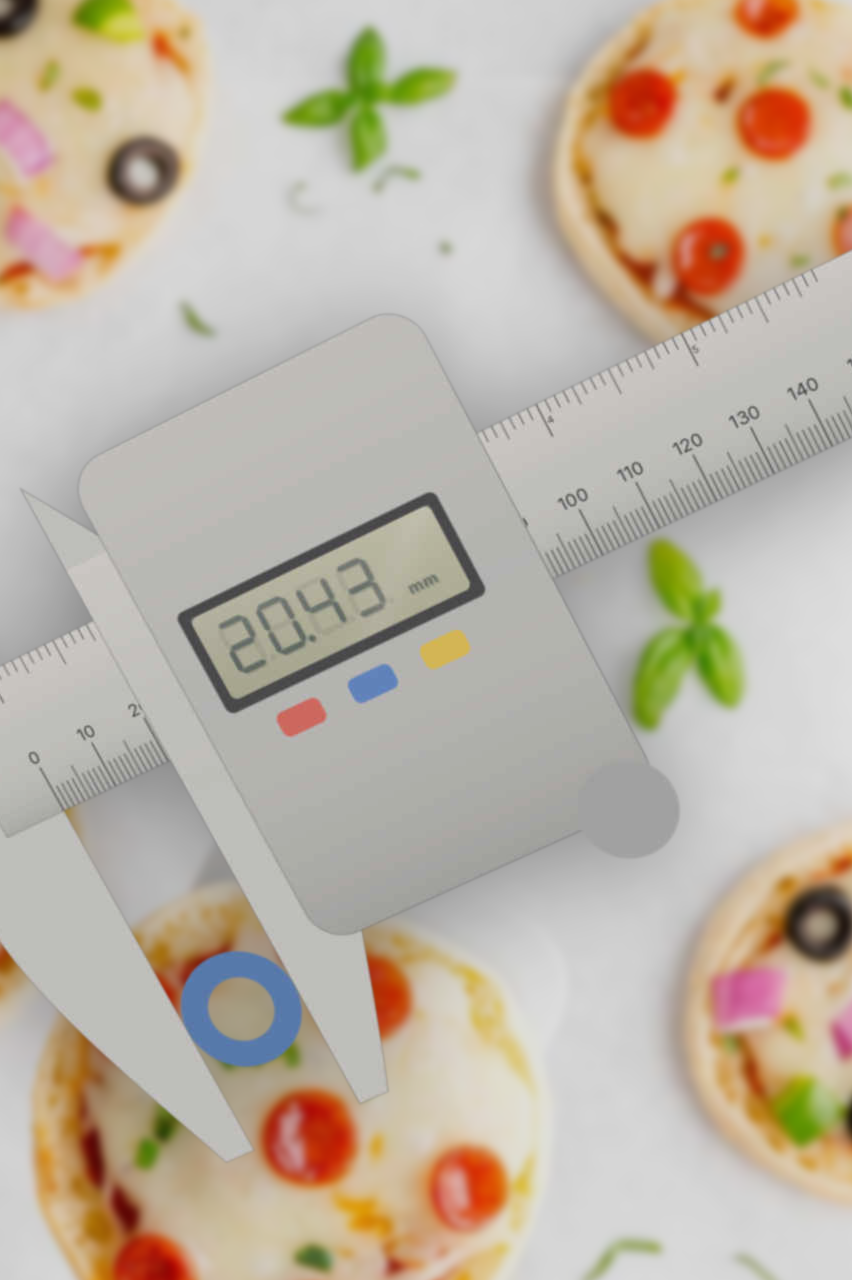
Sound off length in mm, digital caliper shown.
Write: 20.43 mm
